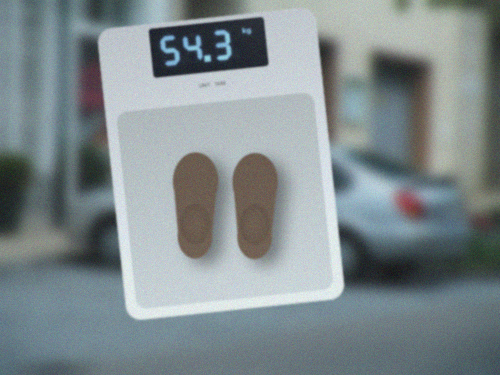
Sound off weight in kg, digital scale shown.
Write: 54.3 kg
